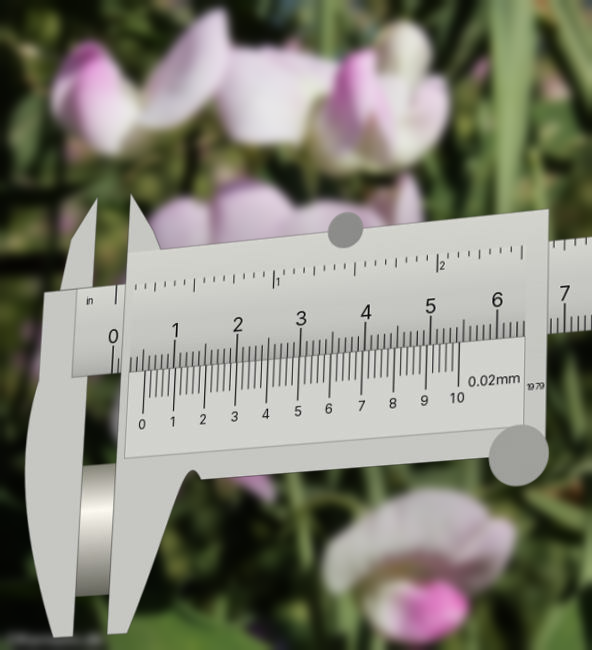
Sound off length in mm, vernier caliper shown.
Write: 5.4 mm
